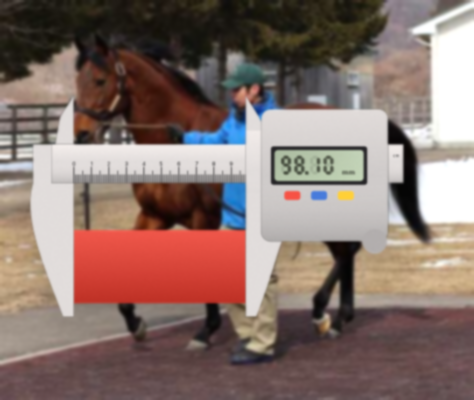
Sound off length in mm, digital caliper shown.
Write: 98.10 mm
